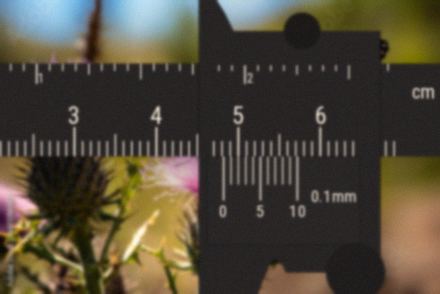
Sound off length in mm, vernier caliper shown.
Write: 48.2 mm
